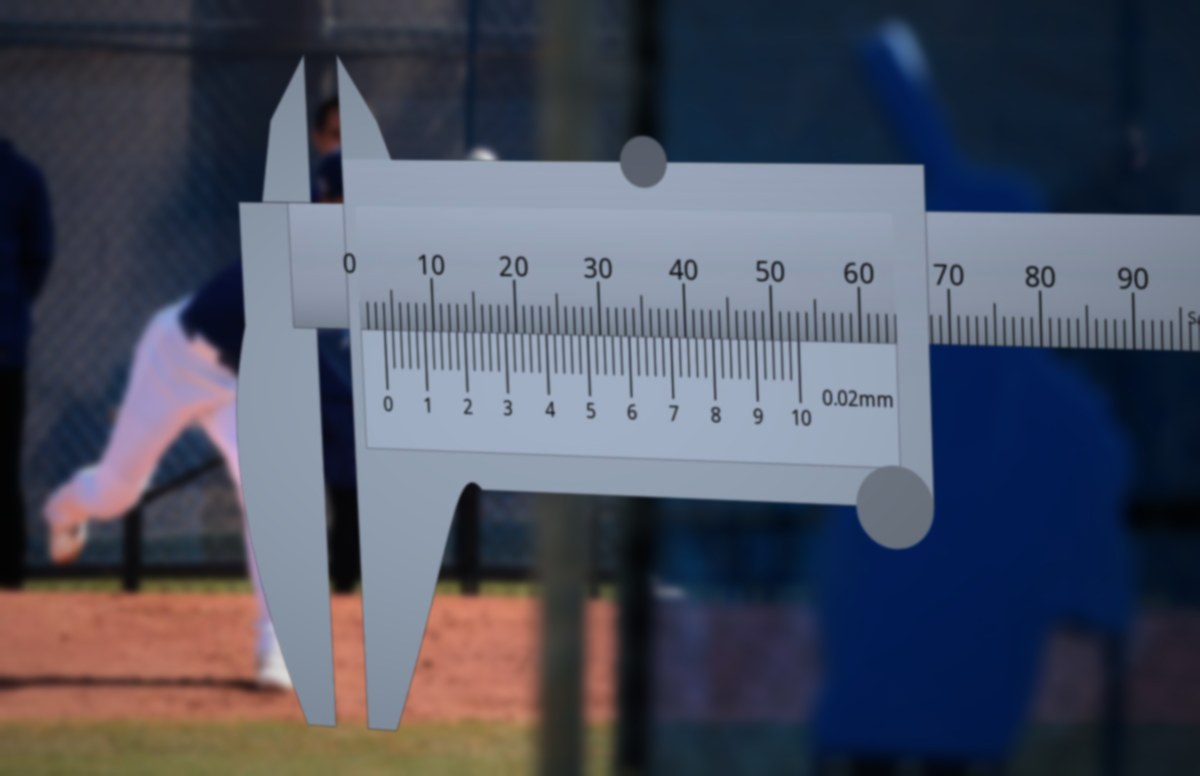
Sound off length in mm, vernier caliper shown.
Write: 4.0 mm
